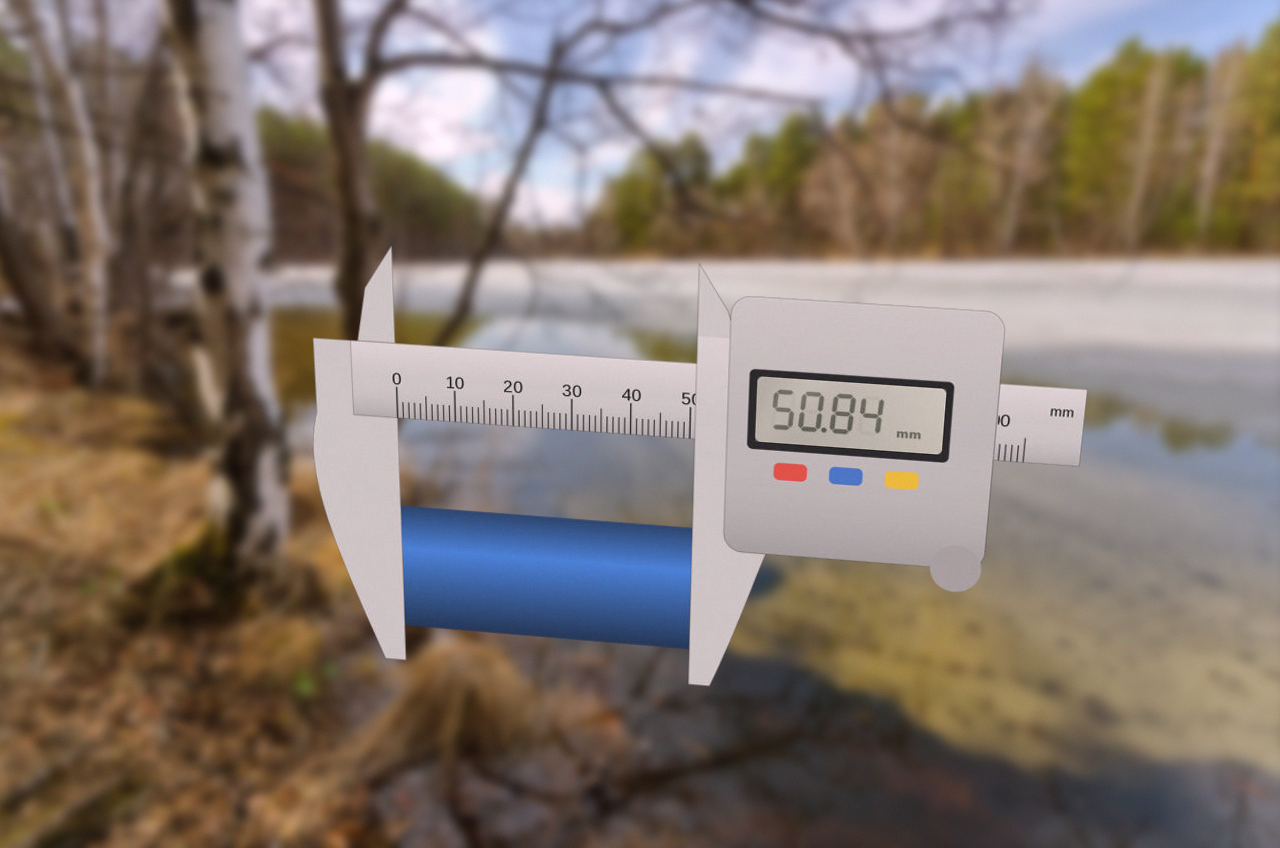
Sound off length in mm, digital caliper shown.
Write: 50.84 mm
